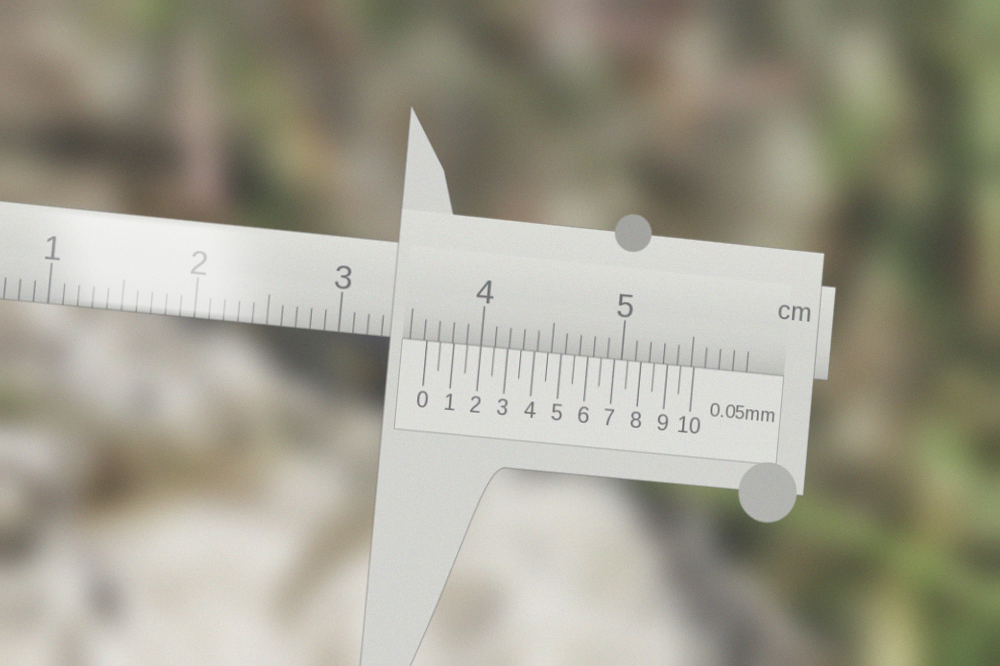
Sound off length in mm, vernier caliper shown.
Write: 36.2 mm
